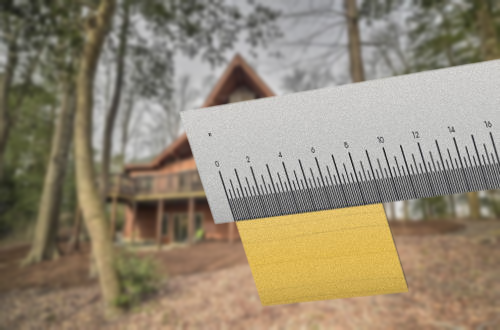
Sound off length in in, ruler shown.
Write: 9 in
